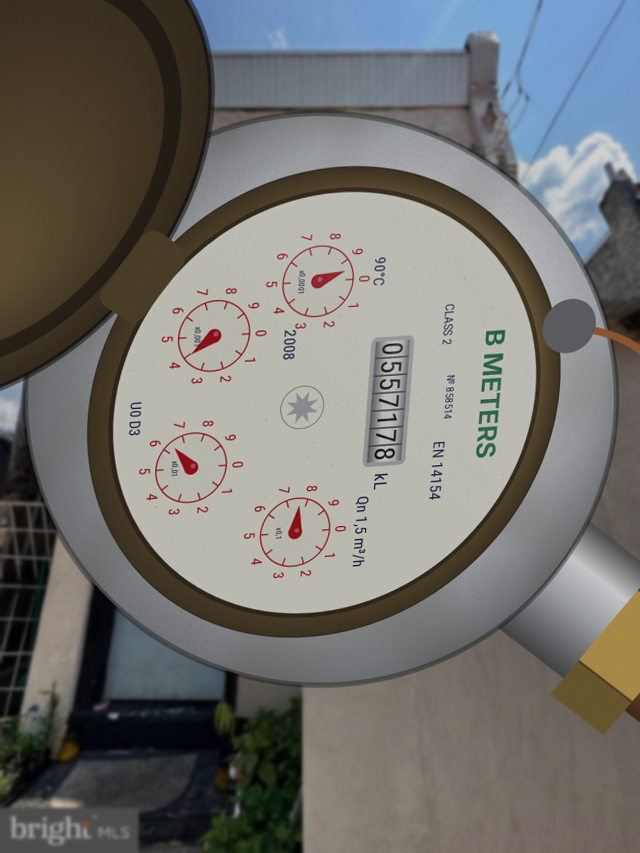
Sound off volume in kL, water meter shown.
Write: 557178.7639 kL
